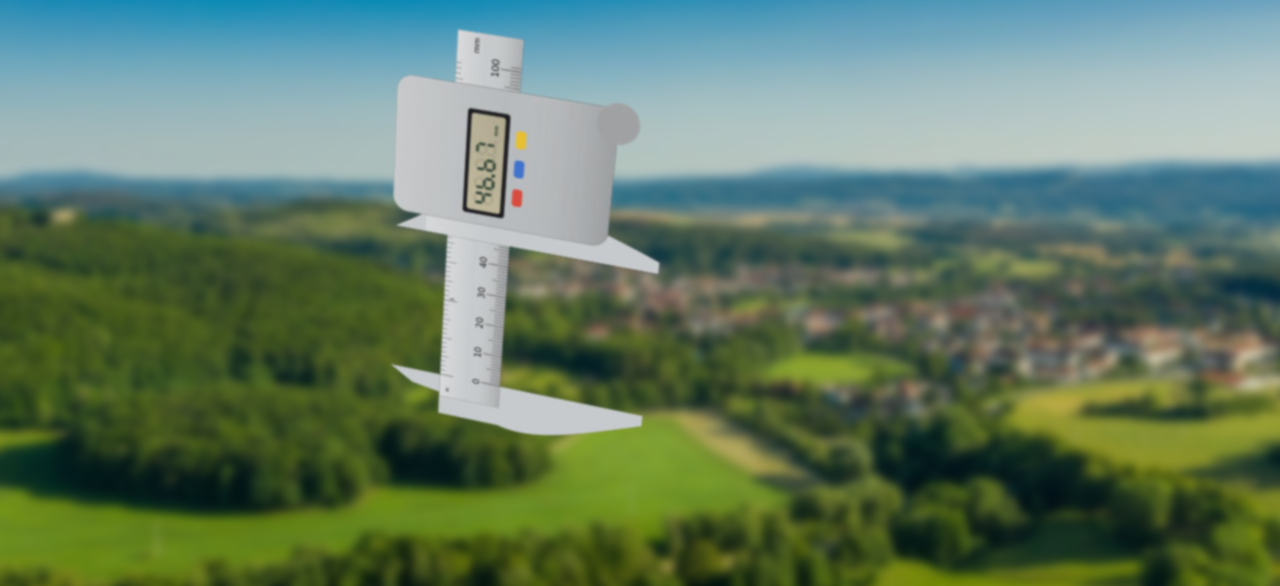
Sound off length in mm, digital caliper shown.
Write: 46.67 mm
